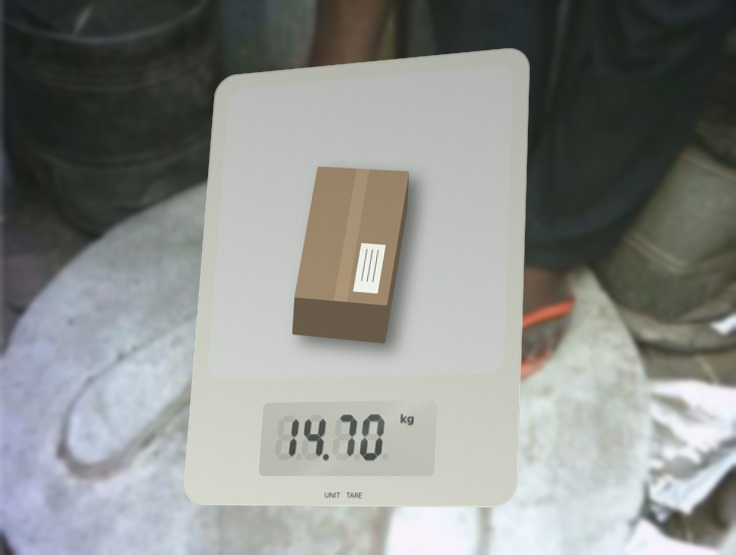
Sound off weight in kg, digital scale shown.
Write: 14.70 kg
